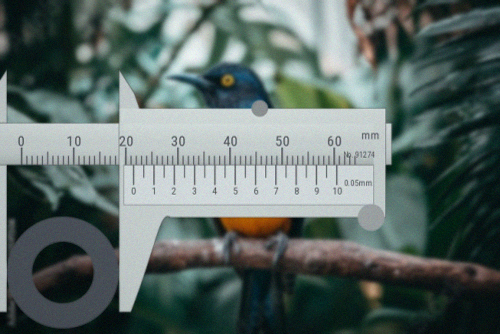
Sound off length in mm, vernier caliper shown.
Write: 21.5 mm
